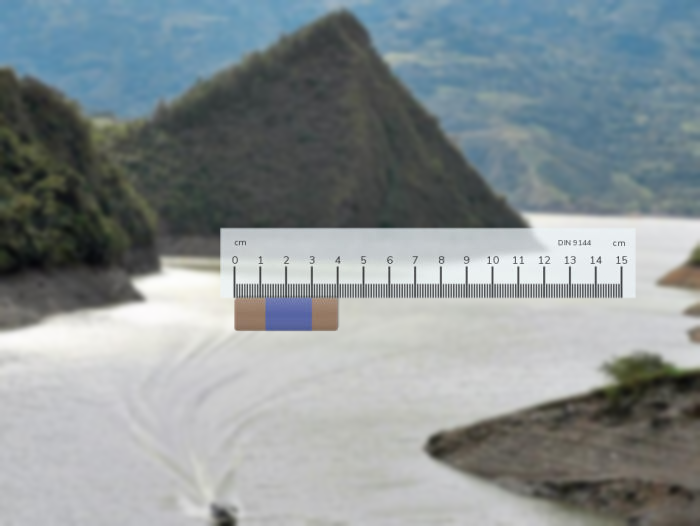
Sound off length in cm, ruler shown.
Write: 4 cm
